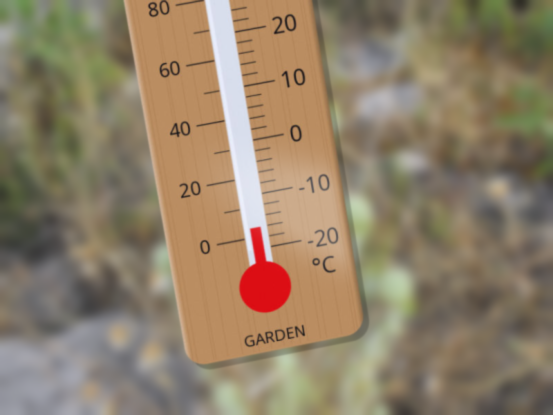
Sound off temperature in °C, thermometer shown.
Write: -16 °C
